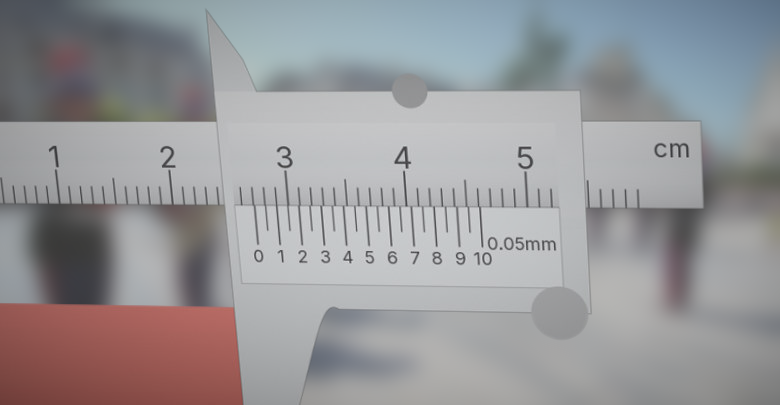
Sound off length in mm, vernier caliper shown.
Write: 27.1 mm
